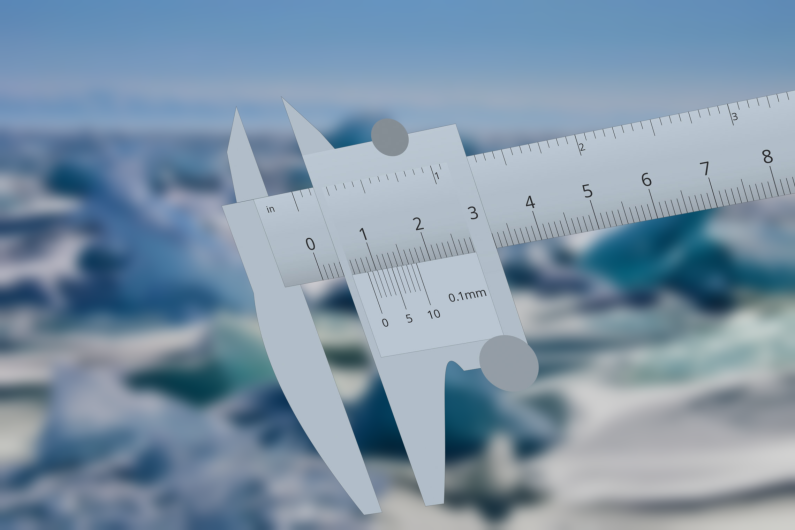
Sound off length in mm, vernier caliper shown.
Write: 8.4 mm
